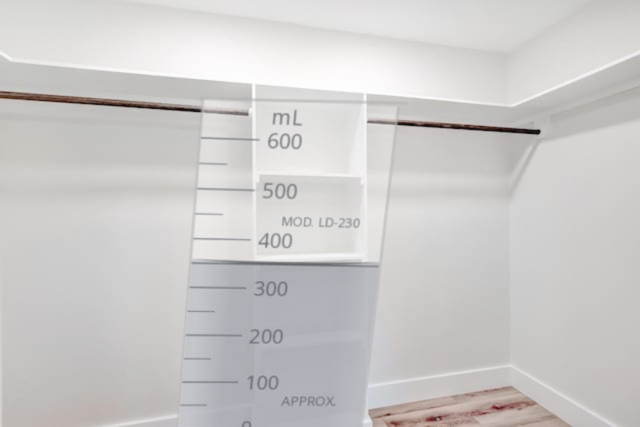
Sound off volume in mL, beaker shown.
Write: 350 mL
